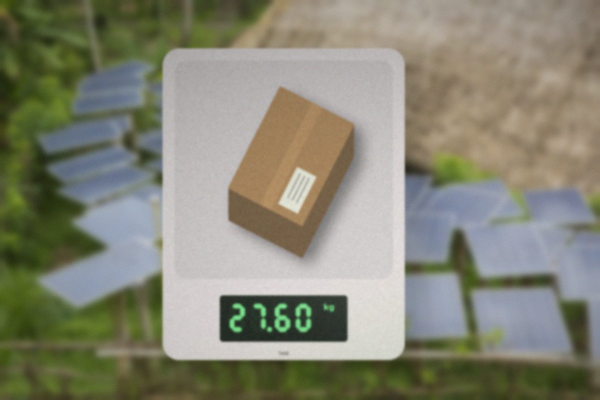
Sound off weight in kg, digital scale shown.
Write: 27.60 kg
